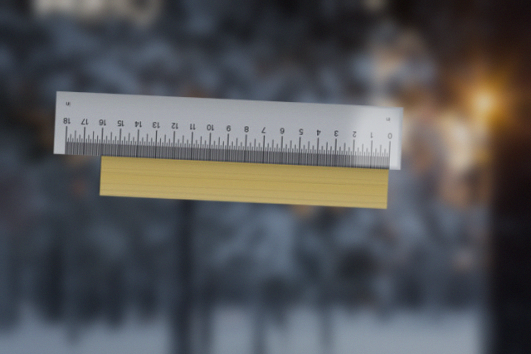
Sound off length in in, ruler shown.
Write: 16 in
